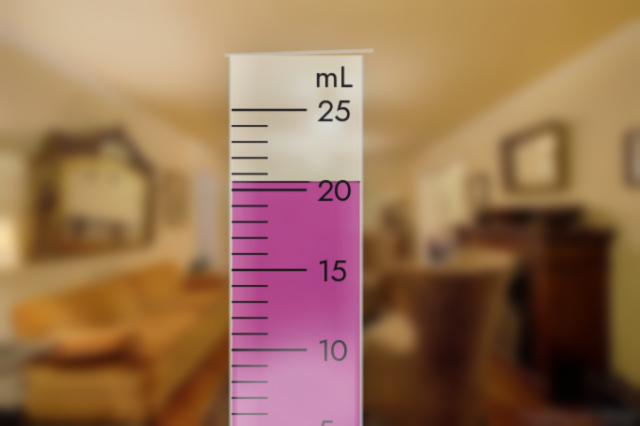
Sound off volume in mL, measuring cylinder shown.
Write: 20.5 mL
